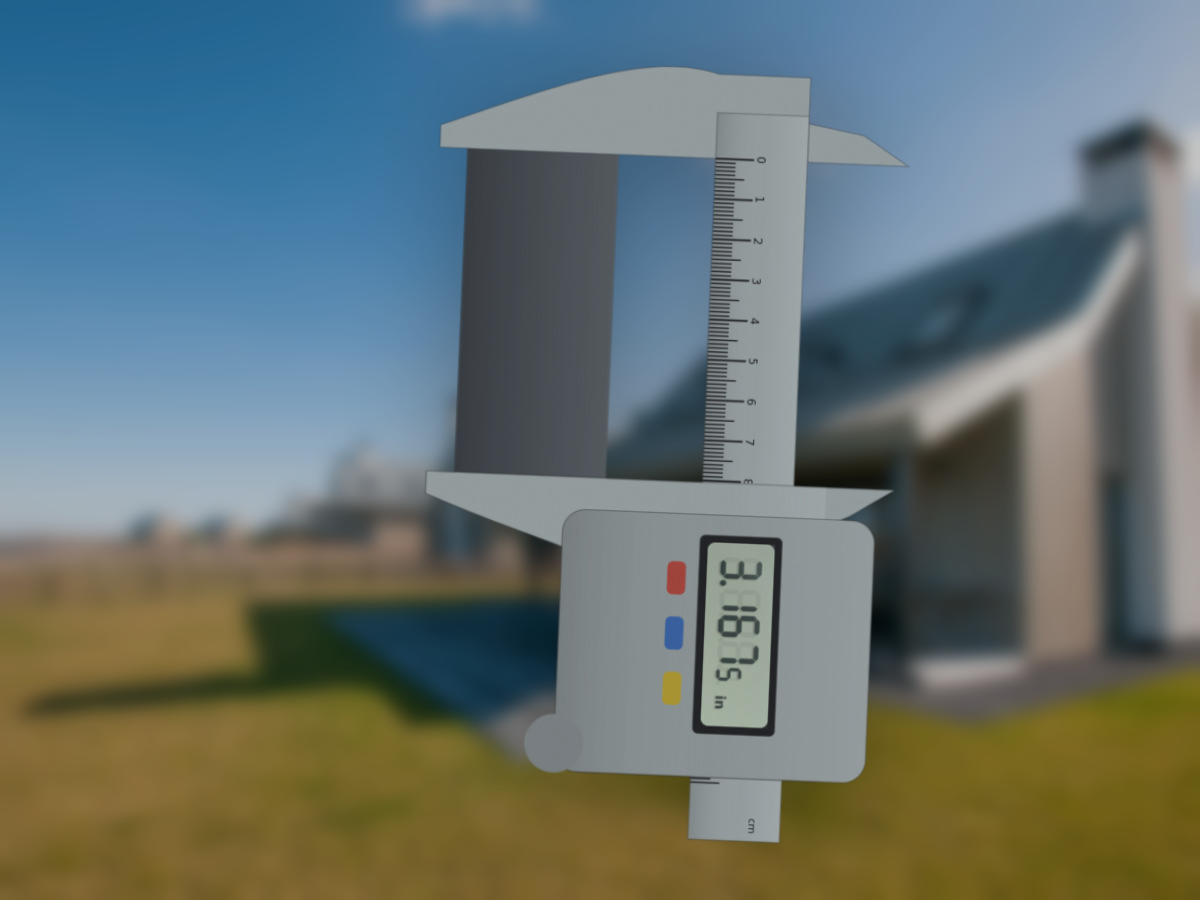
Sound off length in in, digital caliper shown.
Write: 3.1675 in
